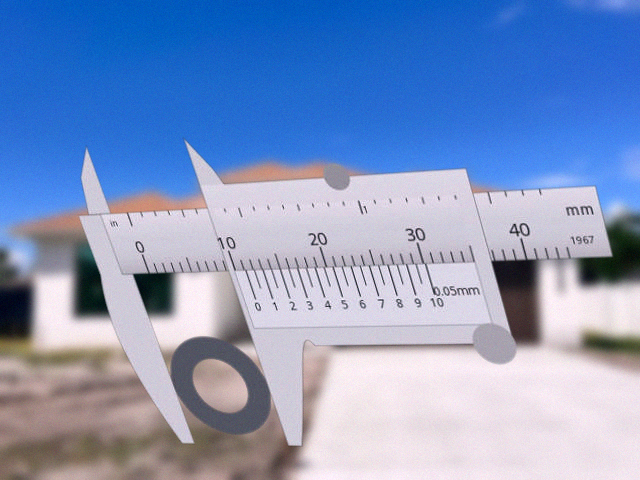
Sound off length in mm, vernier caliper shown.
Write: 11.2 mm
